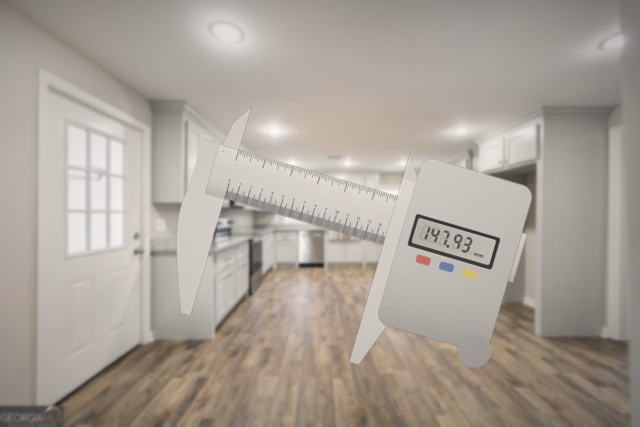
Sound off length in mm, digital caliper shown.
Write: 147.93 mm
